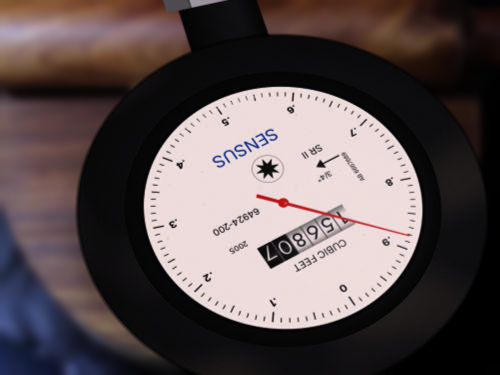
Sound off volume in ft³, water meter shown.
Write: 156806.88 ft³
